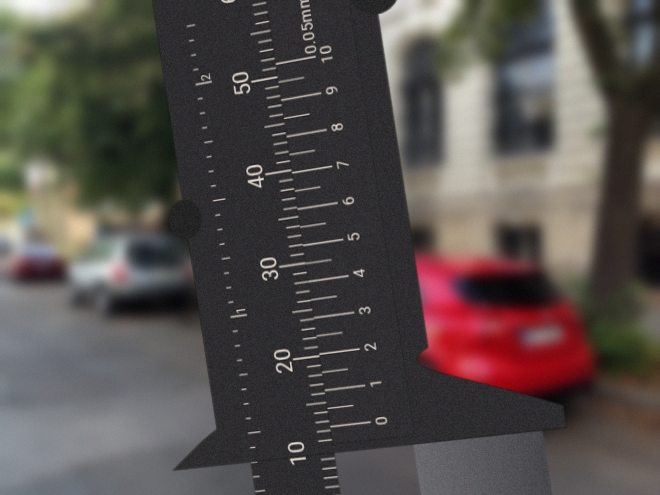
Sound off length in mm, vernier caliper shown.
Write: 12.4 mm
